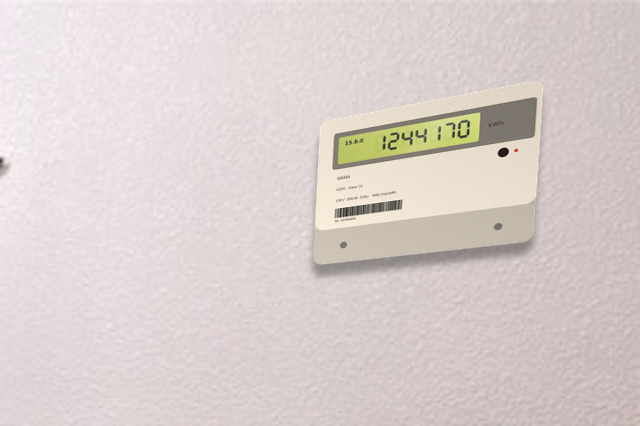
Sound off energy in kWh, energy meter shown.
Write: 1244170 kWh
